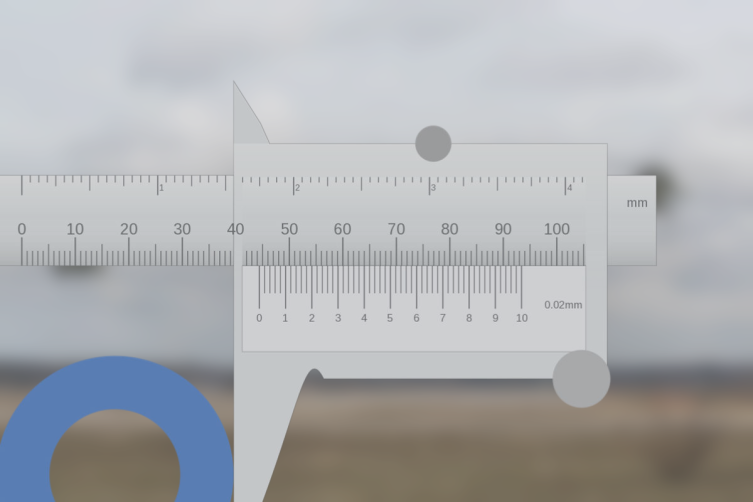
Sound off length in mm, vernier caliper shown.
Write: 44.4 mm
